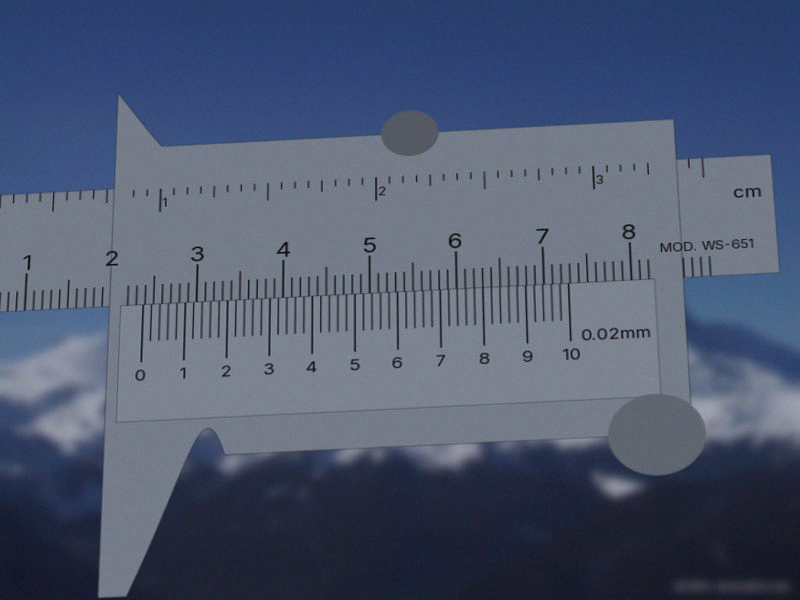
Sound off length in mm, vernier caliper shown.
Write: 23.8 mm
